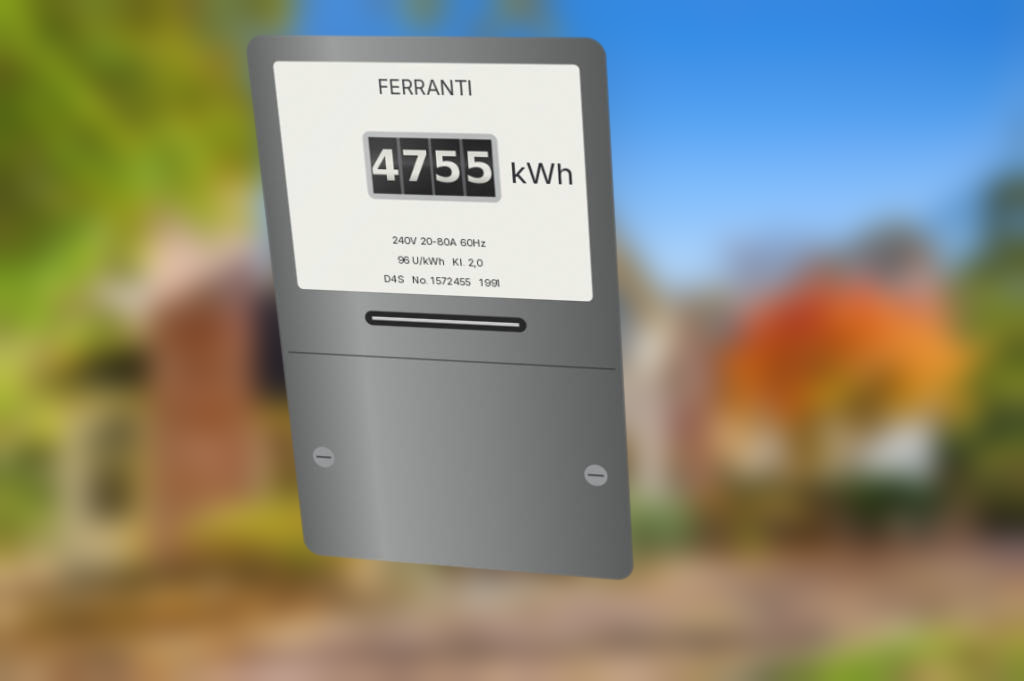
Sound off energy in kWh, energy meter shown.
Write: 4755 kWh
